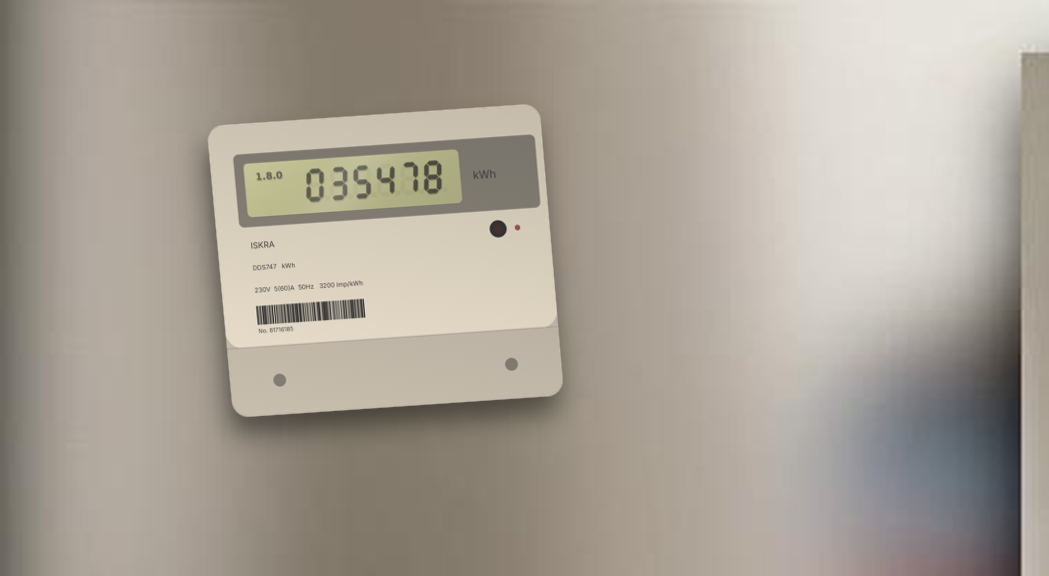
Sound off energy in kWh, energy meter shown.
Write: 35478 kWh
